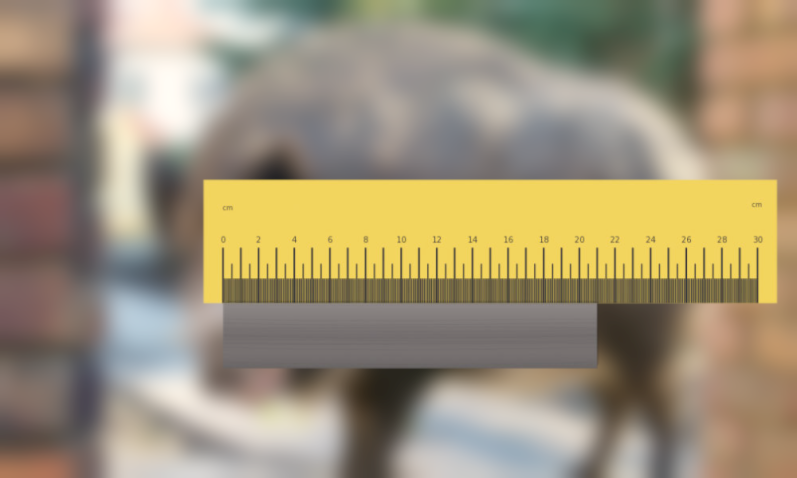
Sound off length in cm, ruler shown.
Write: 21 cm
